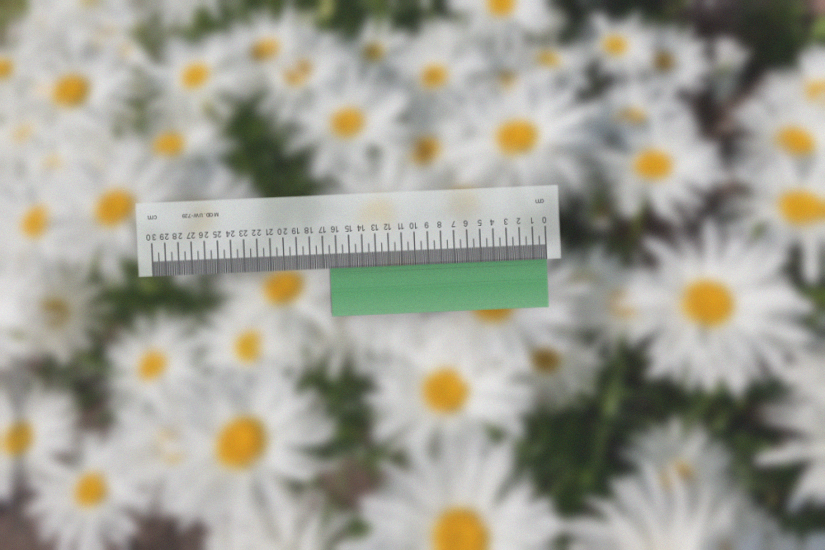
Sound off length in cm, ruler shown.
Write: 16.5 cm
